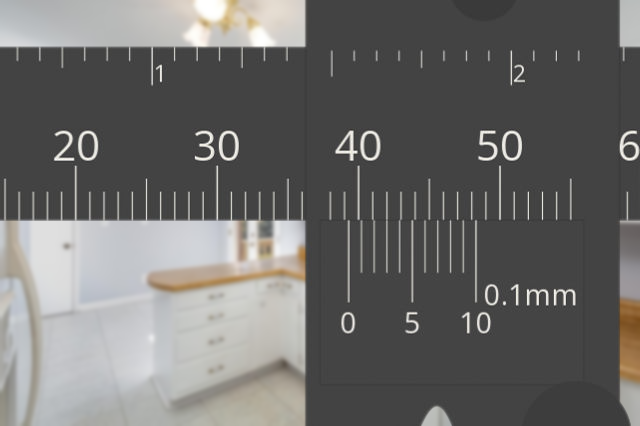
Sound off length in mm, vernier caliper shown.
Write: 39.3 mm
